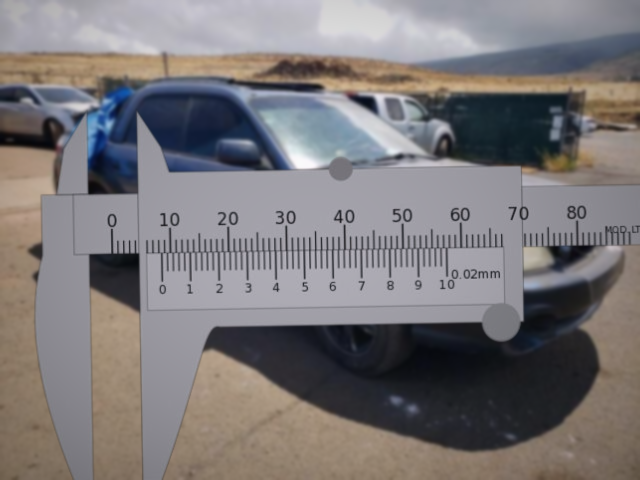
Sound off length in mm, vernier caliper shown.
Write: 8.5 mm
